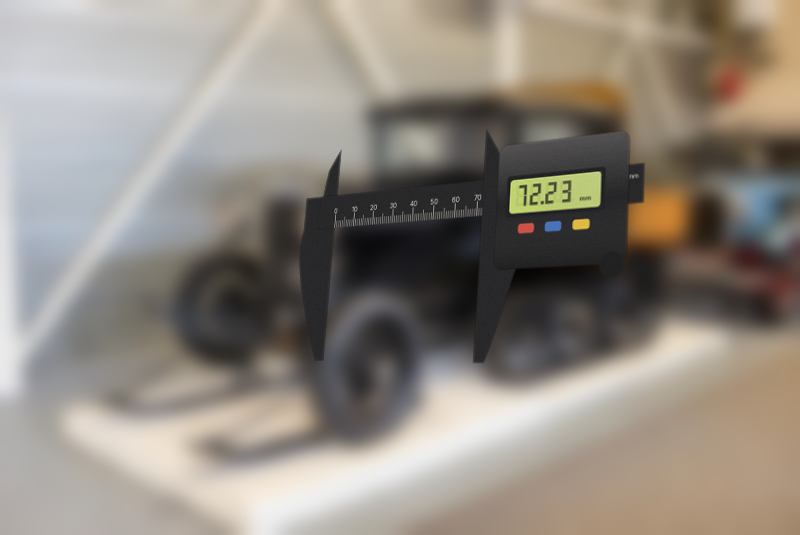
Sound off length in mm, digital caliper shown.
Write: 72.23 mm
